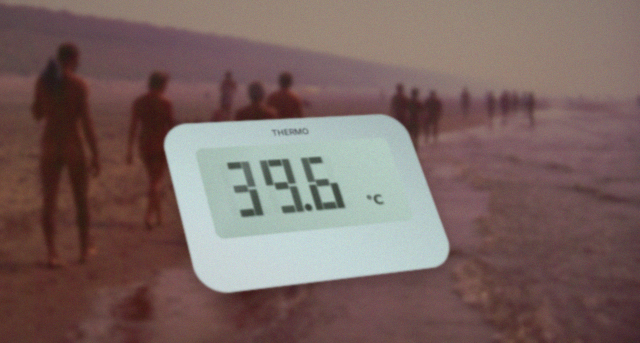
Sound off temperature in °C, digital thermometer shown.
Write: 39.6 °C
